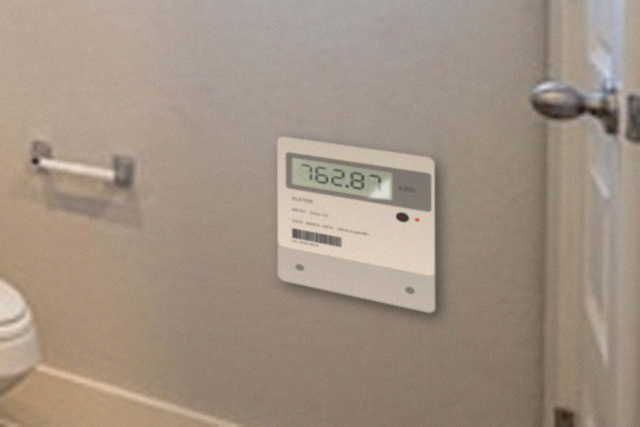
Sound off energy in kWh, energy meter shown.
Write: 762.87 kWh
